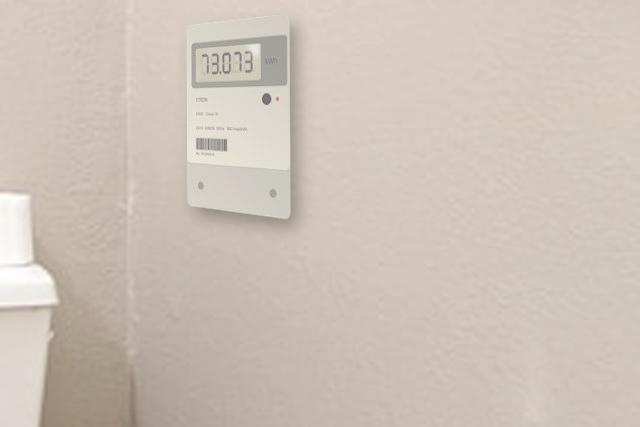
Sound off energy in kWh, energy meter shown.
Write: 73.073 kWh
